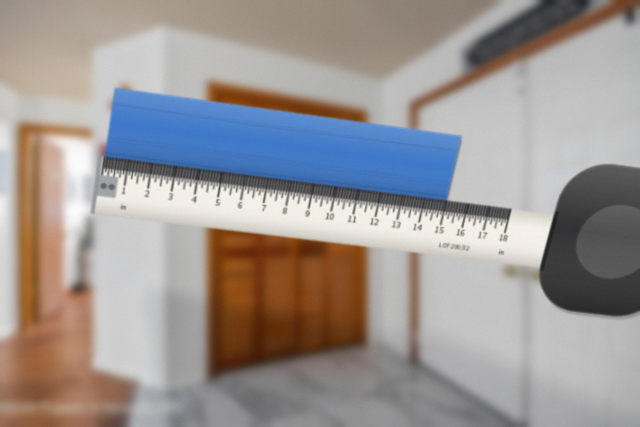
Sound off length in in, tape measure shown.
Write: 15 in
